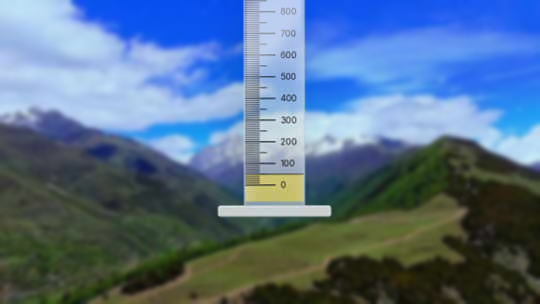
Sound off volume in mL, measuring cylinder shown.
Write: 50 mL
